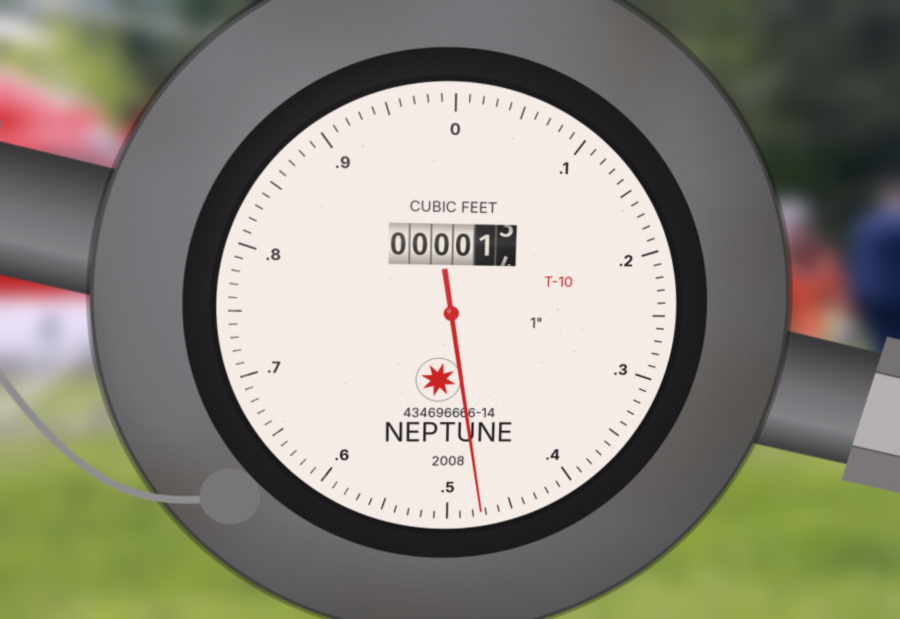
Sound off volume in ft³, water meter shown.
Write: 13.47 ft³
